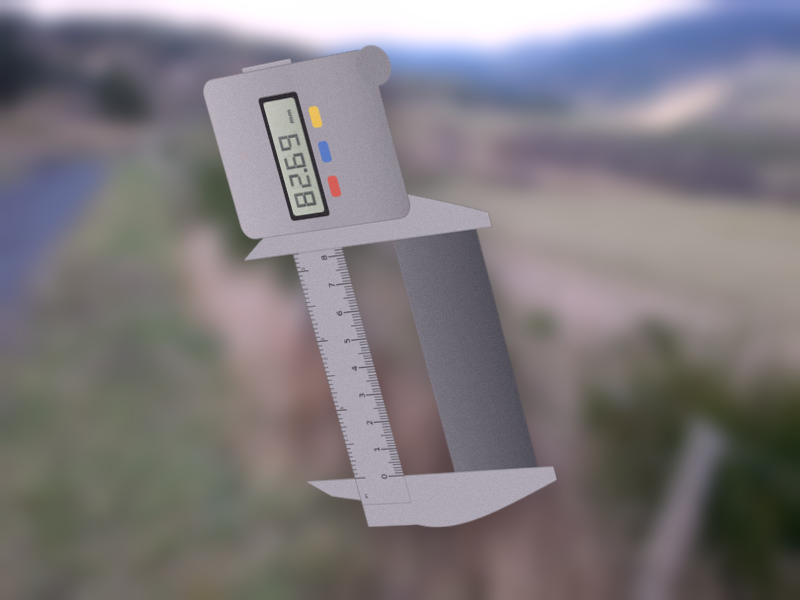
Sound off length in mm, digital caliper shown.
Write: 82.69 mm
